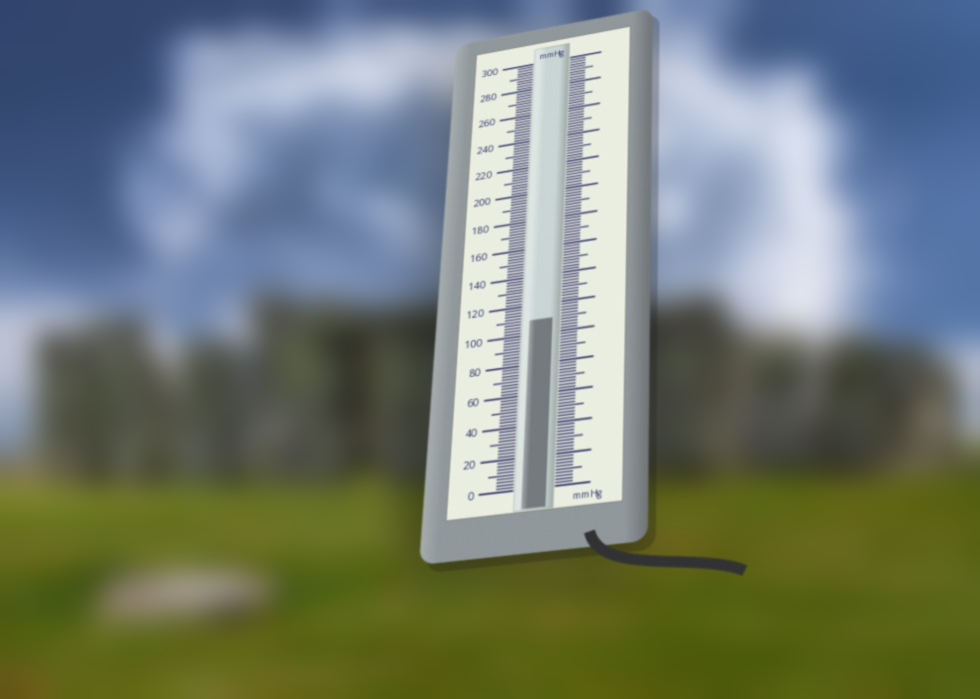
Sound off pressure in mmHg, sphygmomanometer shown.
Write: 110 mmHg
